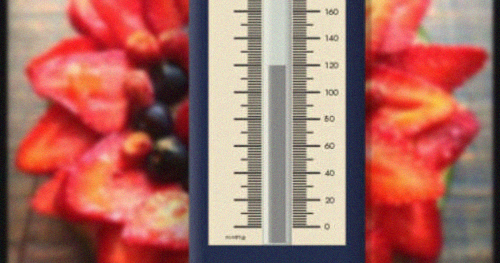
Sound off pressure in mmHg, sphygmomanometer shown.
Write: 120 mmHg
